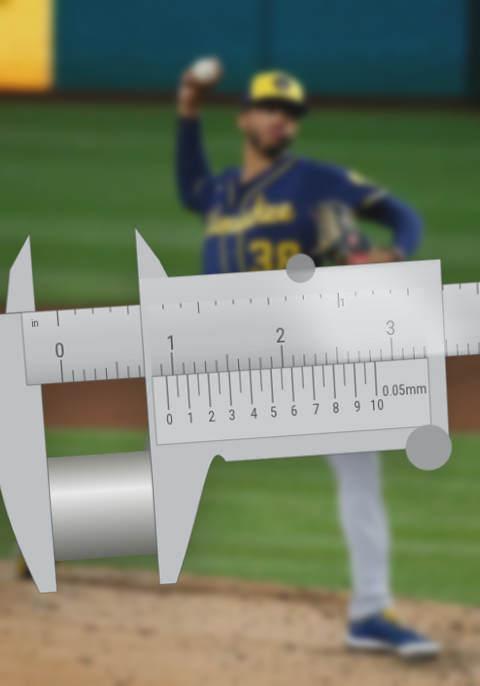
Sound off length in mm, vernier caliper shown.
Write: 9.4 mm
